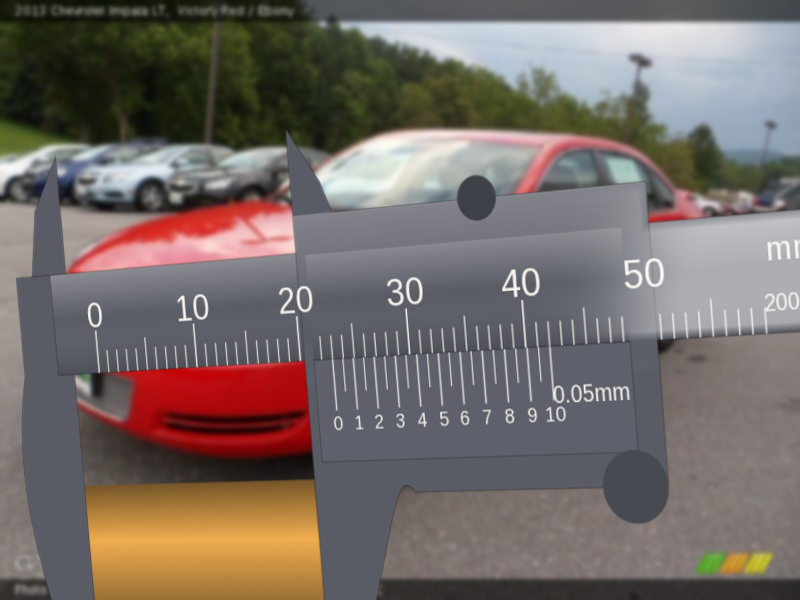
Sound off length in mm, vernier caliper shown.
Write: 23.0 mm
